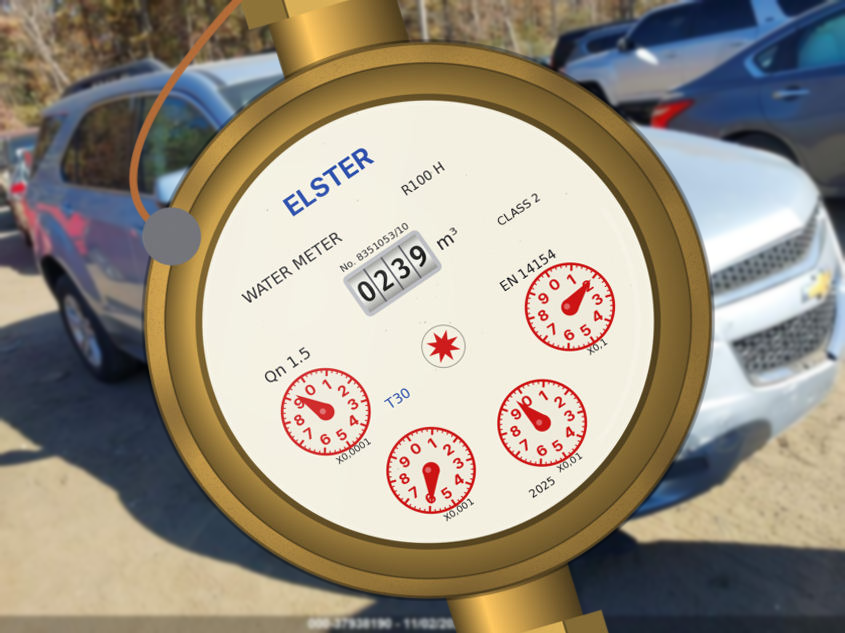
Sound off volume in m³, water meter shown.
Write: 239.1959 m³
